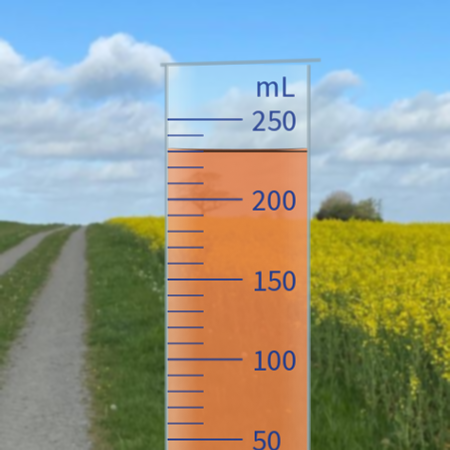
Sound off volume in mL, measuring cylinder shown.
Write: 230 mL
